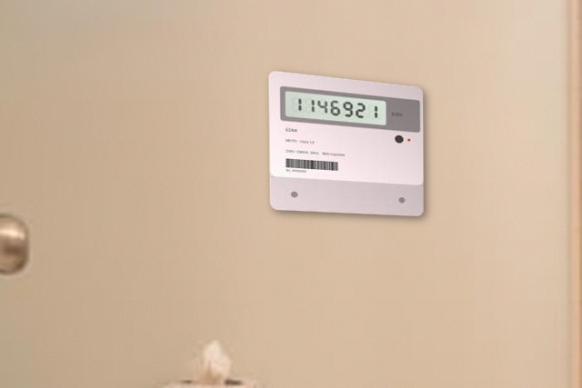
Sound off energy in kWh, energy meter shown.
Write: 1146921 kWh
